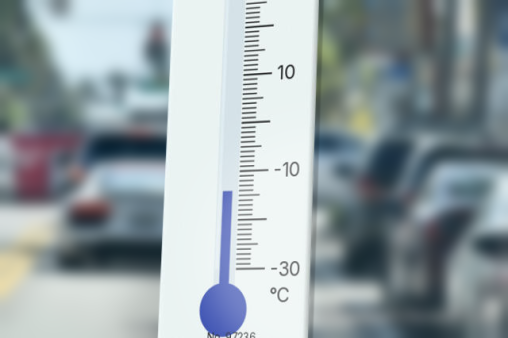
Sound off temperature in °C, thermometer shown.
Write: -14 °C
